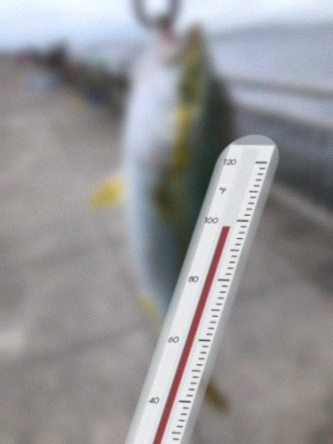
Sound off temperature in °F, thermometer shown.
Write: 98 °F
